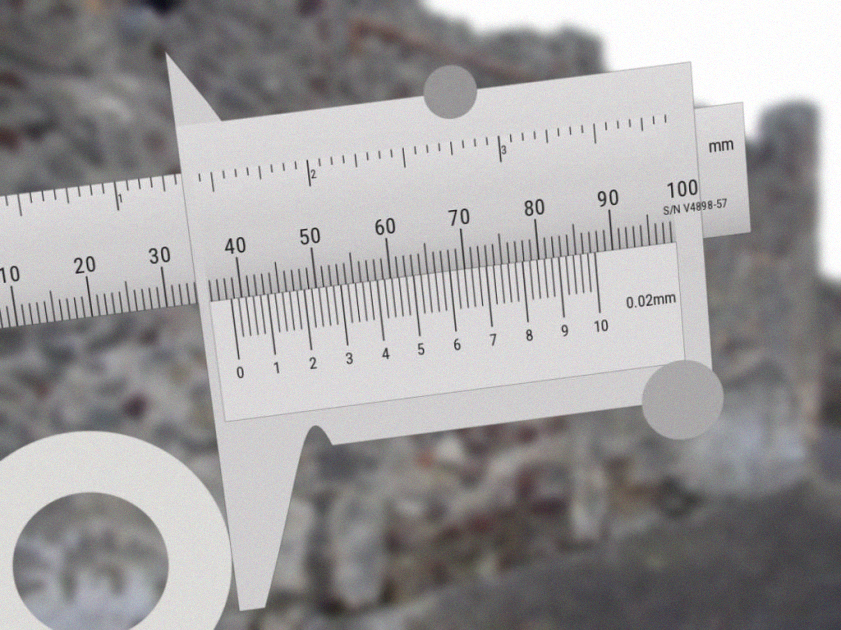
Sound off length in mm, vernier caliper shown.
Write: 38.6 mm
